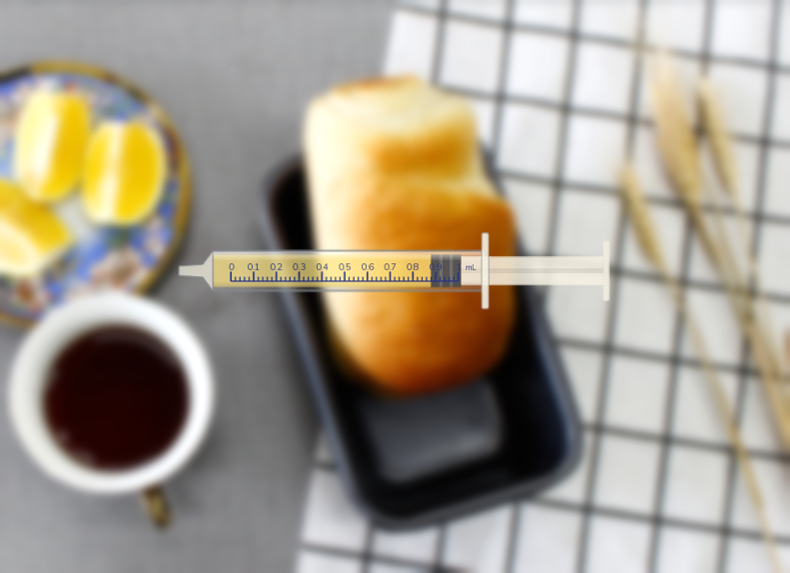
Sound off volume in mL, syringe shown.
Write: 0.88 mL
